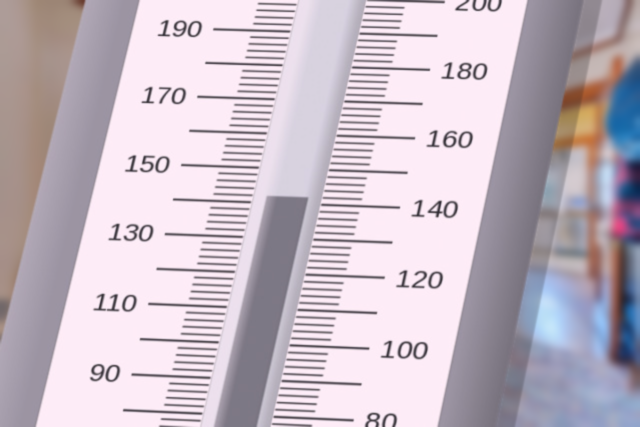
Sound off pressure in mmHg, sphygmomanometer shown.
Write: 142 mmHg
